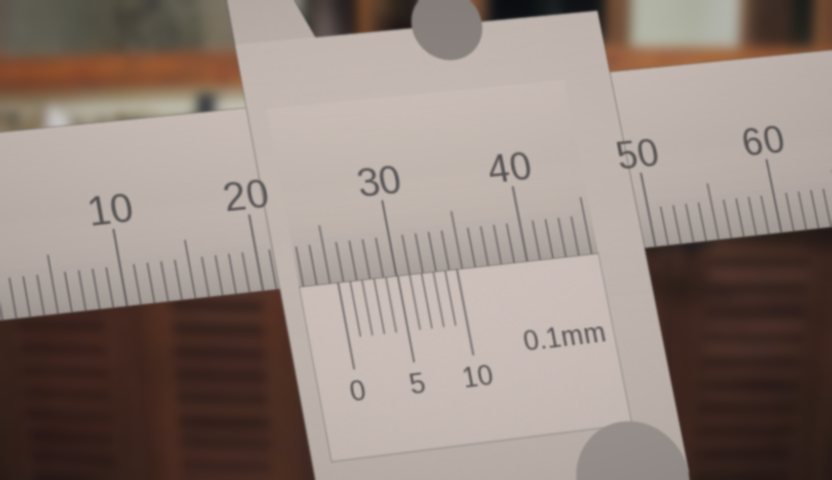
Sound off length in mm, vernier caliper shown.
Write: 25.6 mm
